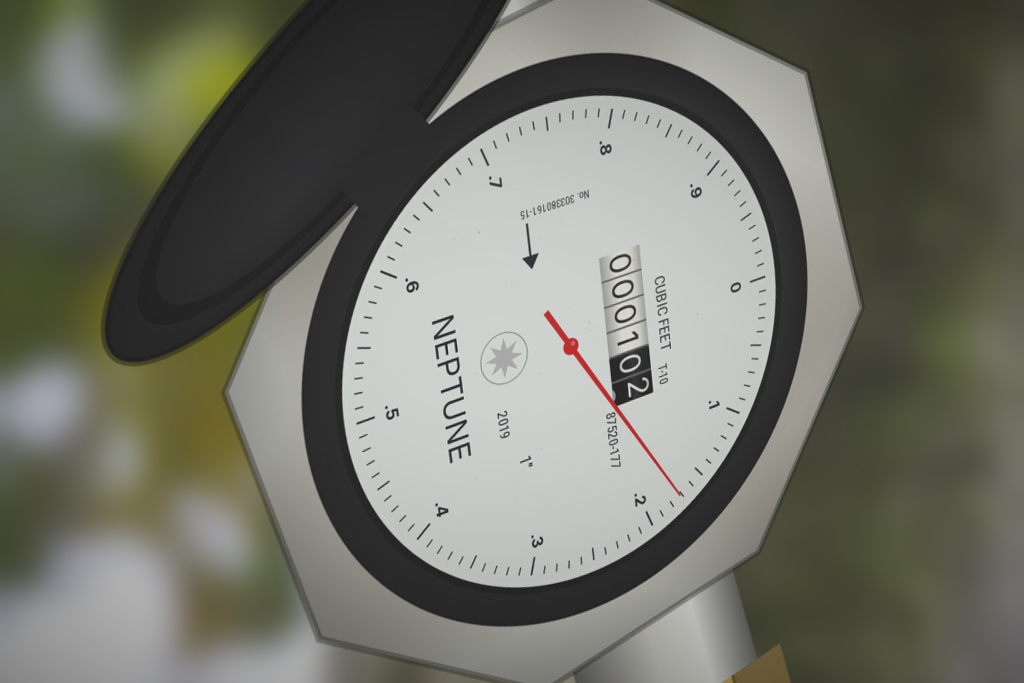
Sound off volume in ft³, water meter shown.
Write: 102.17 ft³
